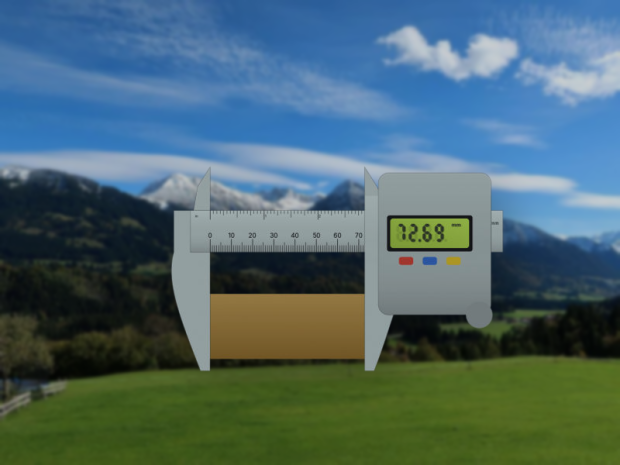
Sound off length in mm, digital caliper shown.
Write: 72.69 mm
